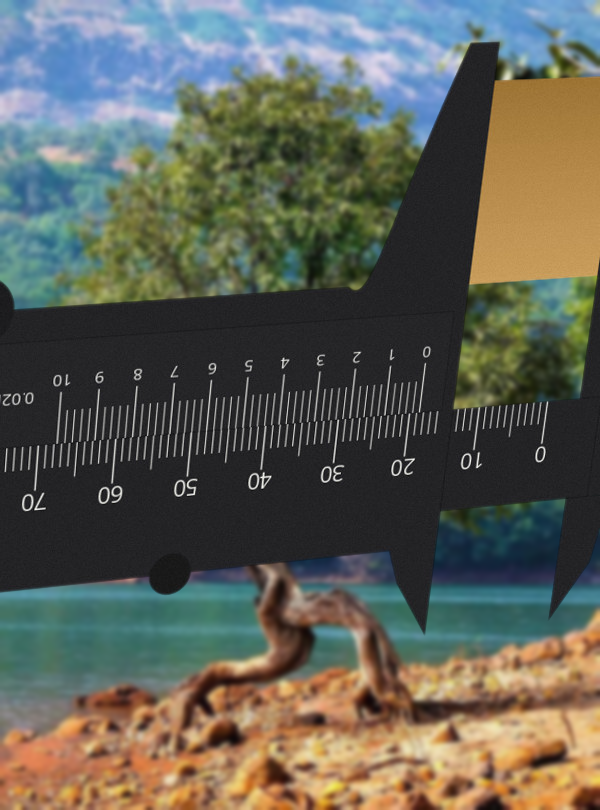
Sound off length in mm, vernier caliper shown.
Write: 18.6 mm
